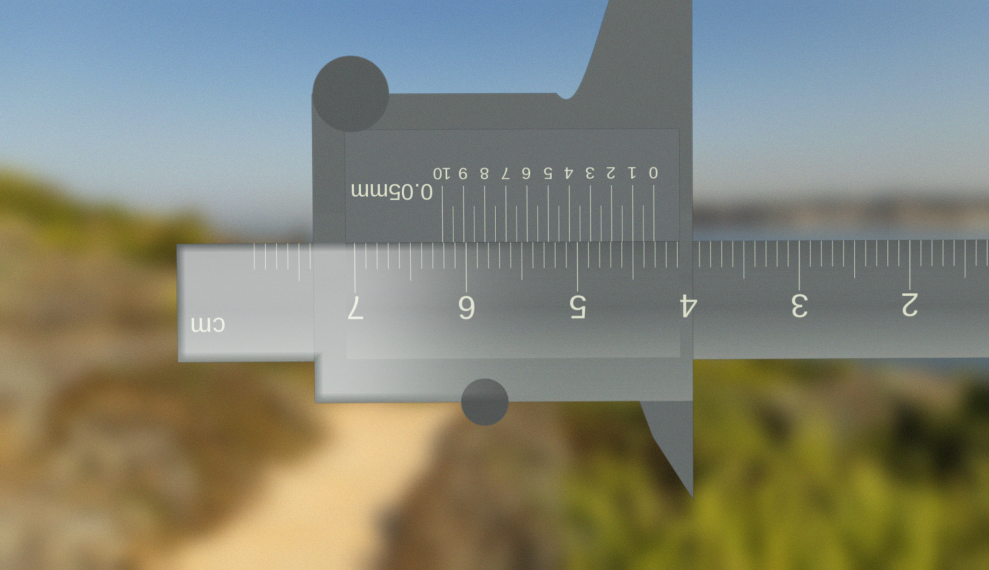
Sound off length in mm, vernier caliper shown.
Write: 43.1 mm
